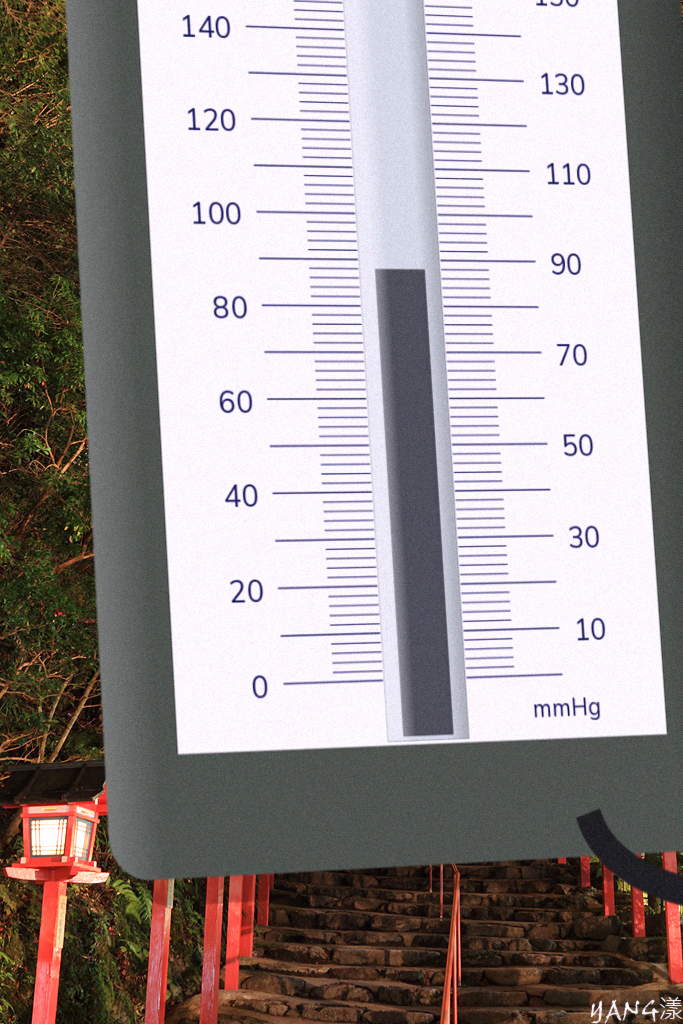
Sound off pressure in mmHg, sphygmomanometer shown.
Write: 88 mmHg
